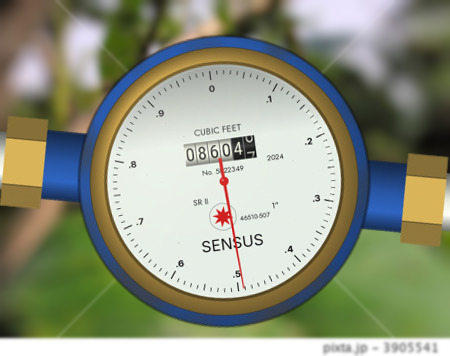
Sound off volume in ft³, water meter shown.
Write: 86046.49 ft³
